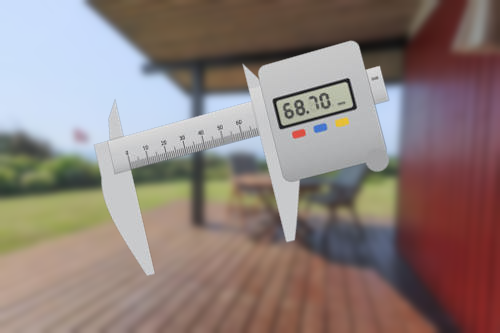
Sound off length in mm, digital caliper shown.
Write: 68.70 mm
